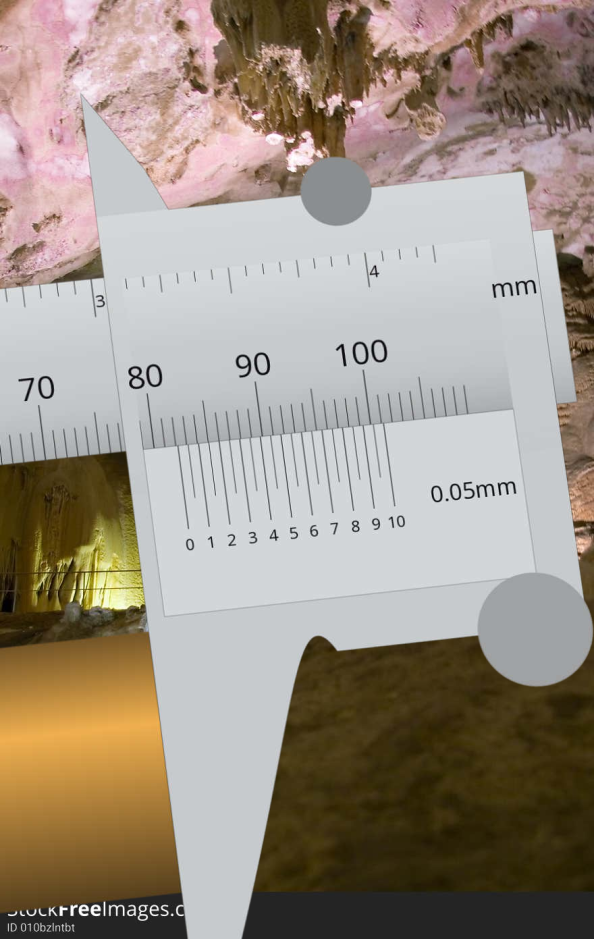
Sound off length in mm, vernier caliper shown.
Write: 82.2 mm
